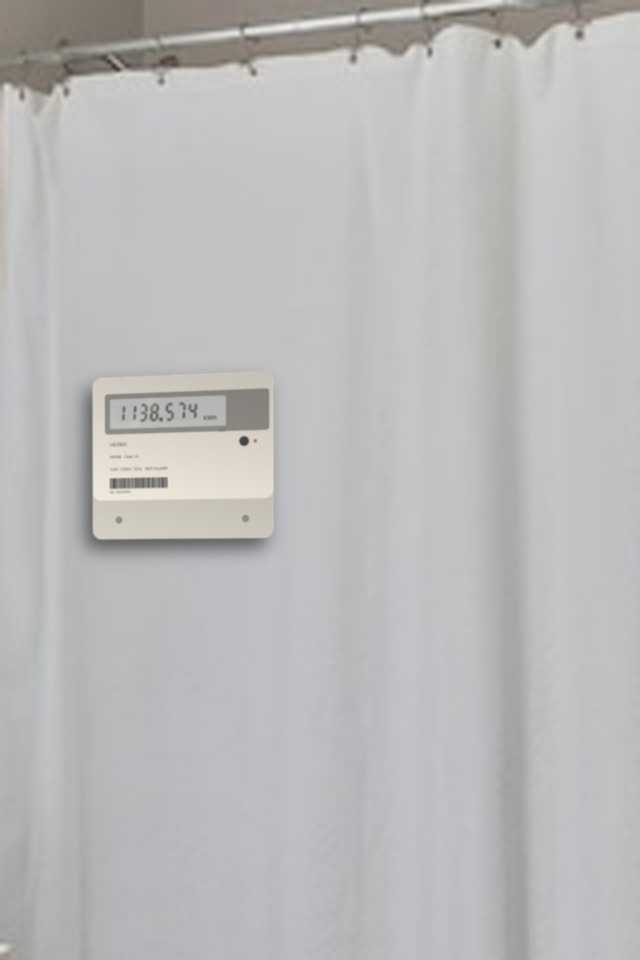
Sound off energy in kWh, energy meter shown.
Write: 1138.574 kWh
